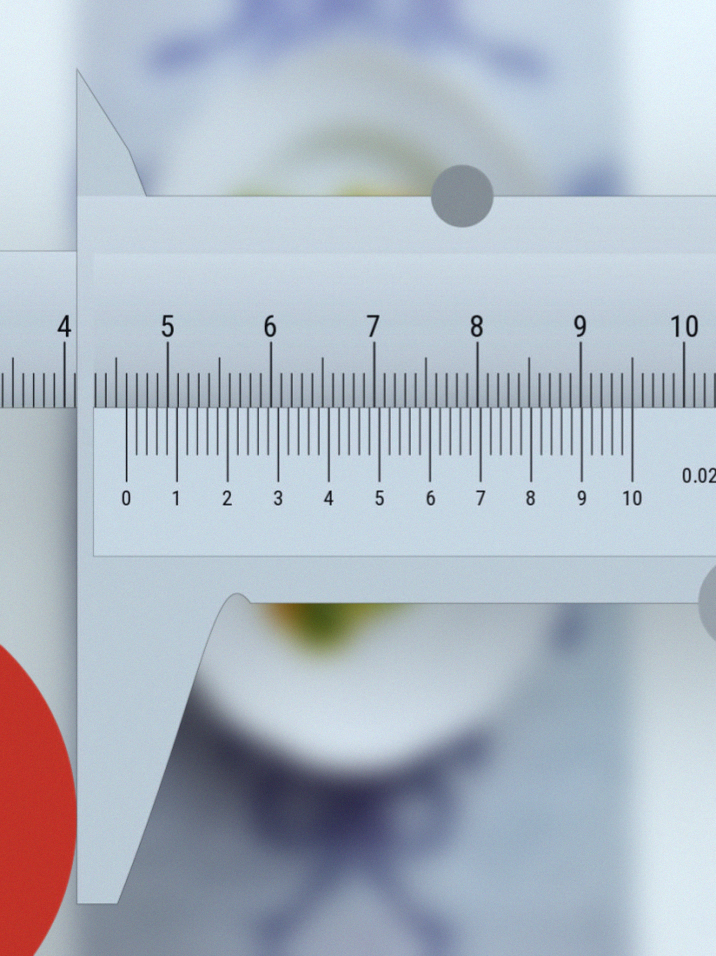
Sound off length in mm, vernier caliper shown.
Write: 46.0 mm
